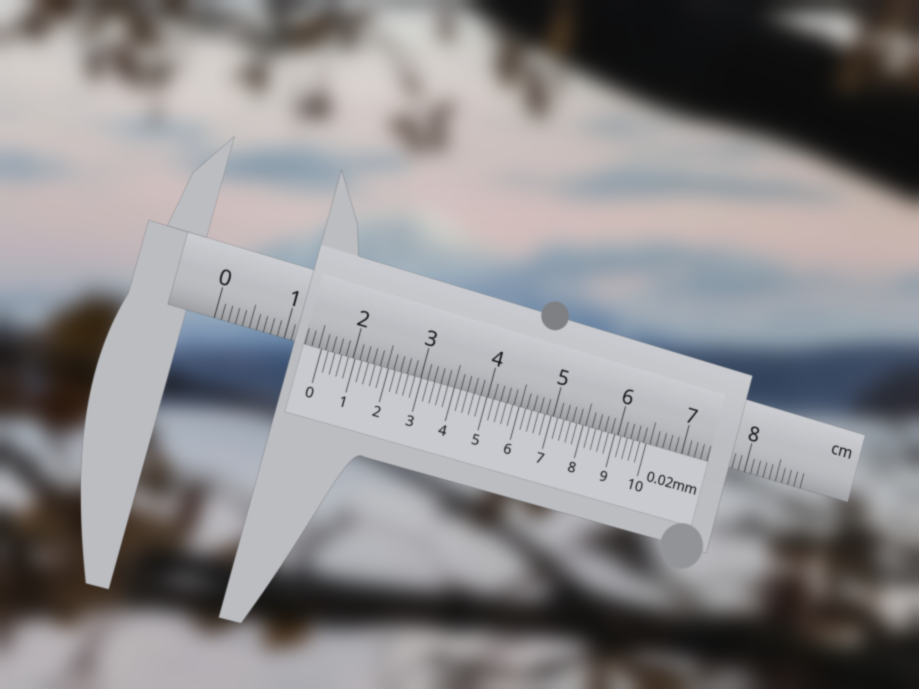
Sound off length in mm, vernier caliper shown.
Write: 15.4 mm
